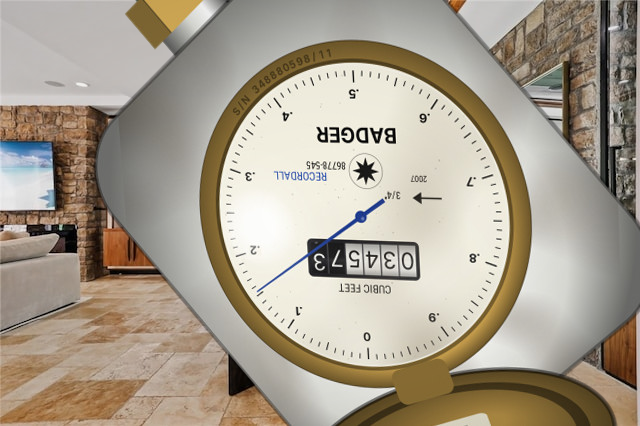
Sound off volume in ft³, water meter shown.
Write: 34573.15 ft³
